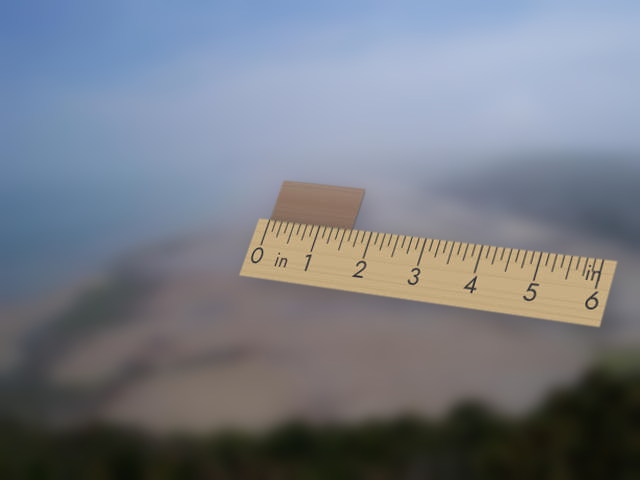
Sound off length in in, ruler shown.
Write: 1.625 in
